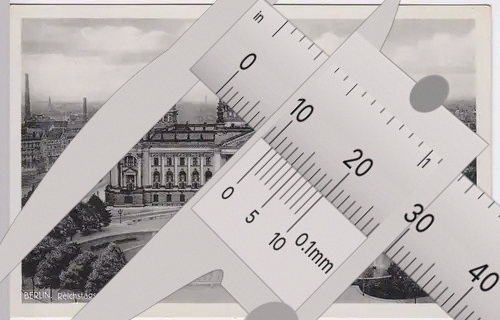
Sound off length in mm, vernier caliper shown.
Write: 10.6 mm
